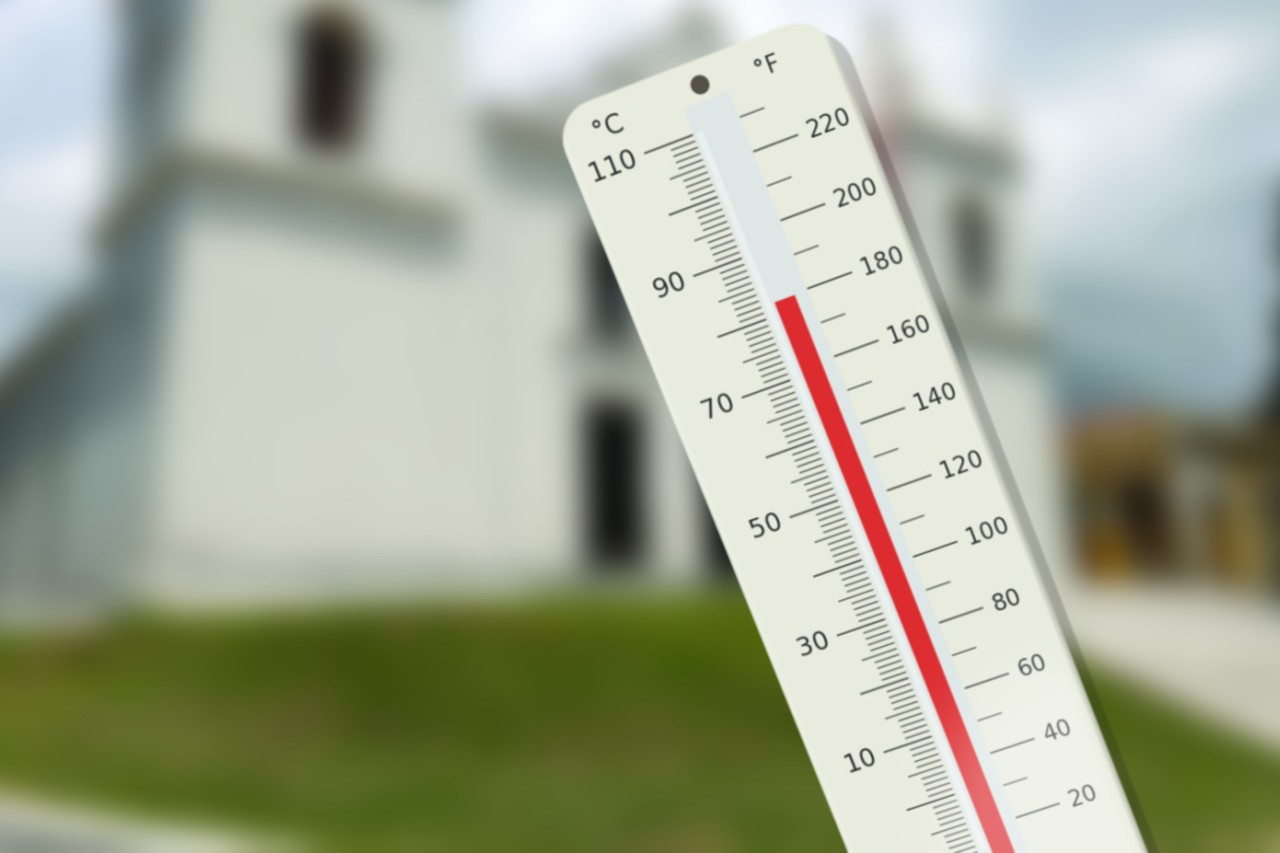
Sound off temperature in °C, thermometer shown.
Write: 82 °C
